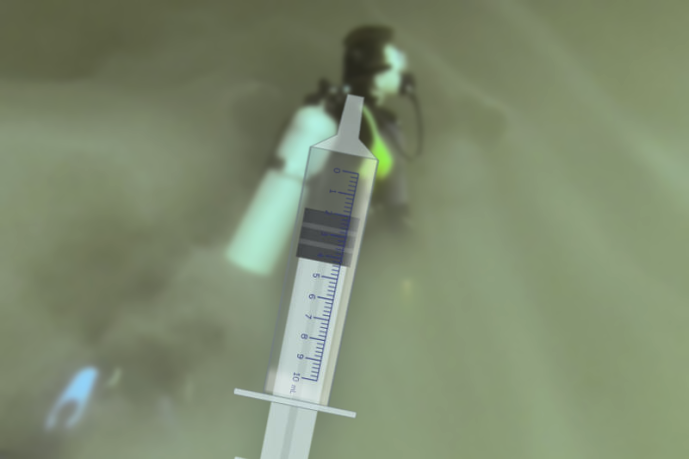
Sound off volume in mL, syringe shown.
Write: 2 mL
